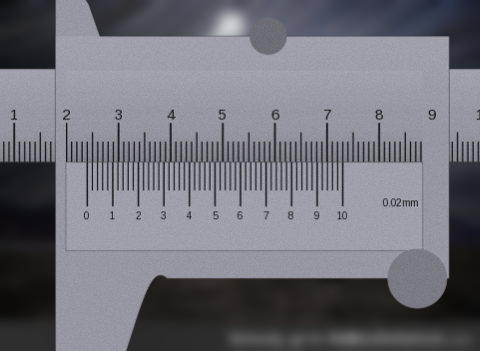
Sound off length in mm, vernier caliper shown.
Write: 24.0 mm
